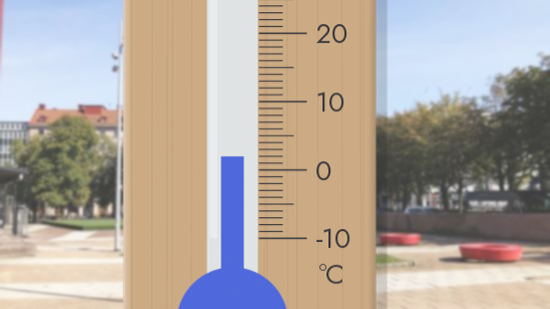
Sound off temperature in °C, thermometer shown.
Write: 2 °C
